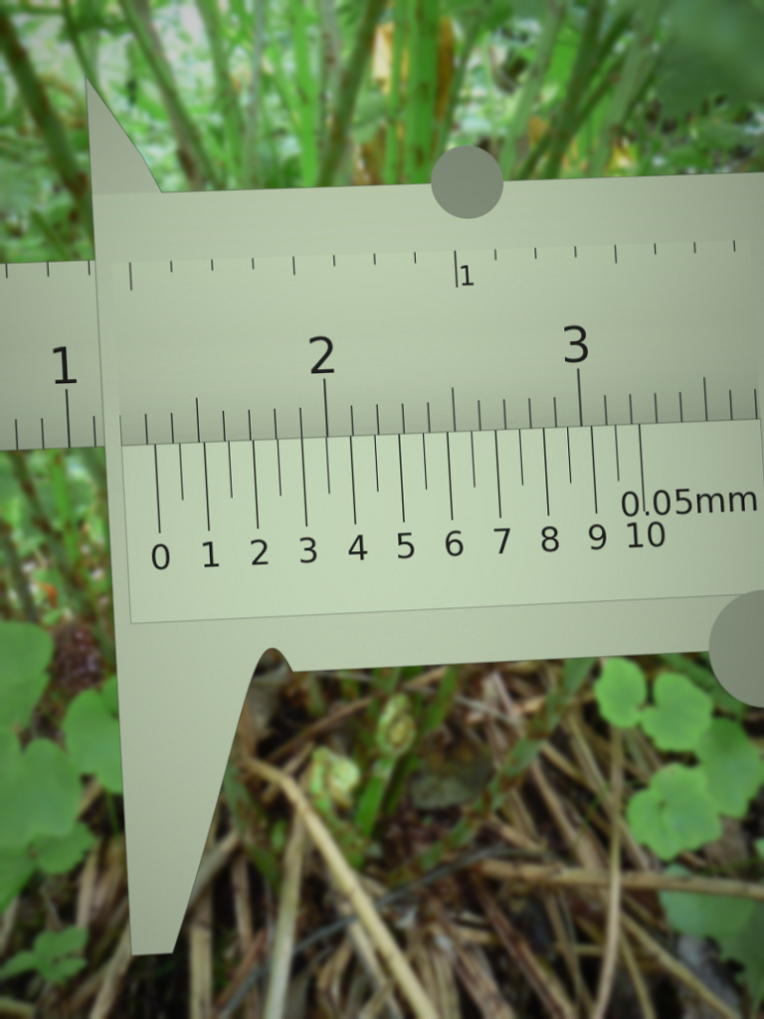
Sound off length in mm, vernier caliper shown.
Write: 13.30 mm
